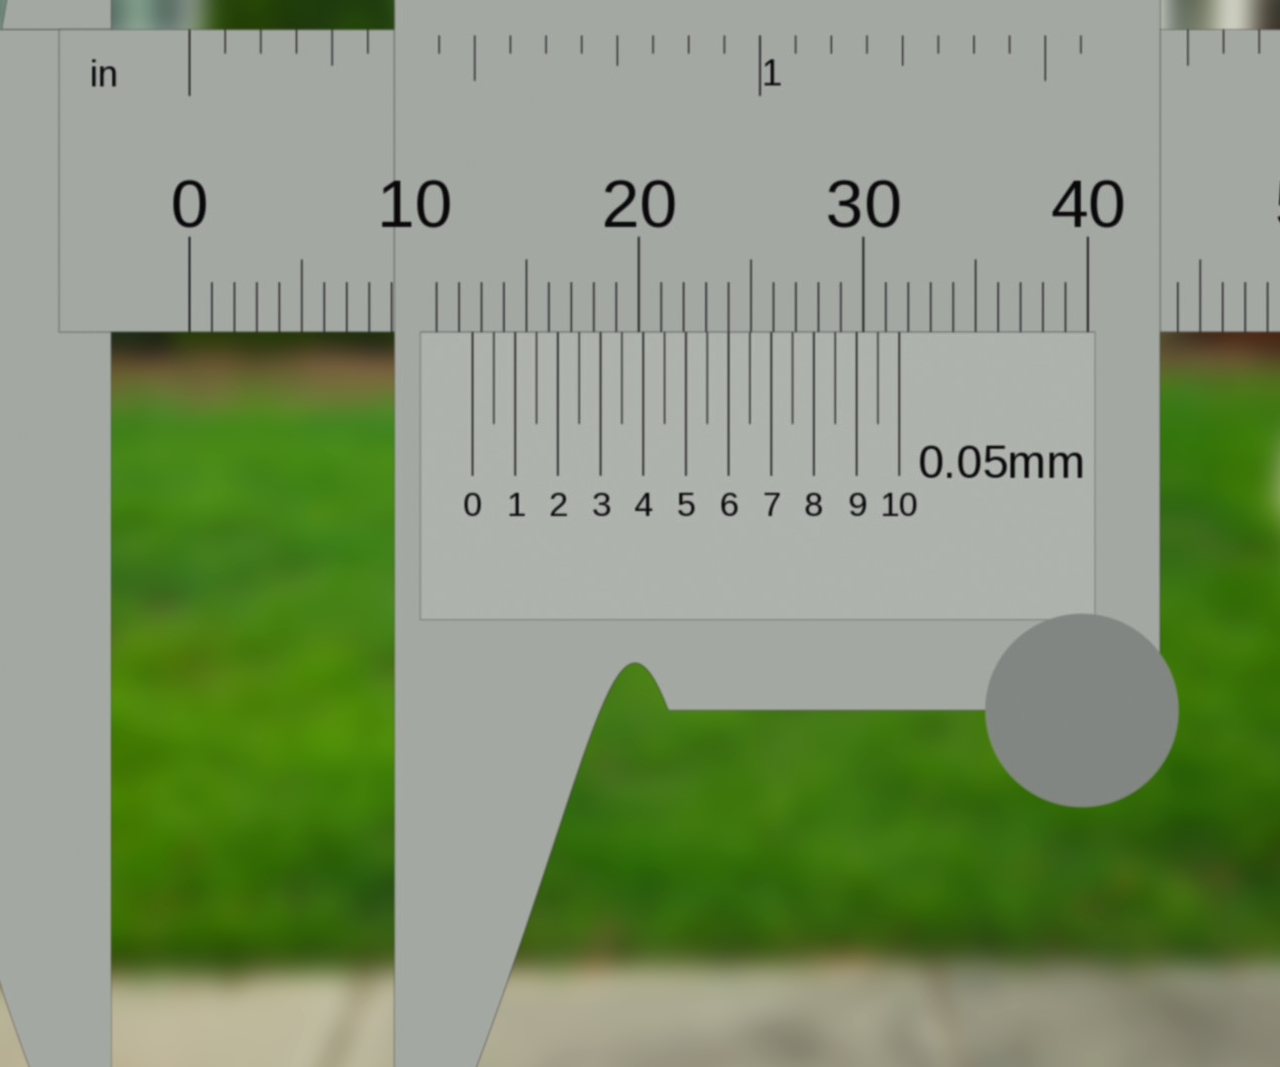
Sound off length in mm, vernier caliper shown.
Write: 12.6 mm
